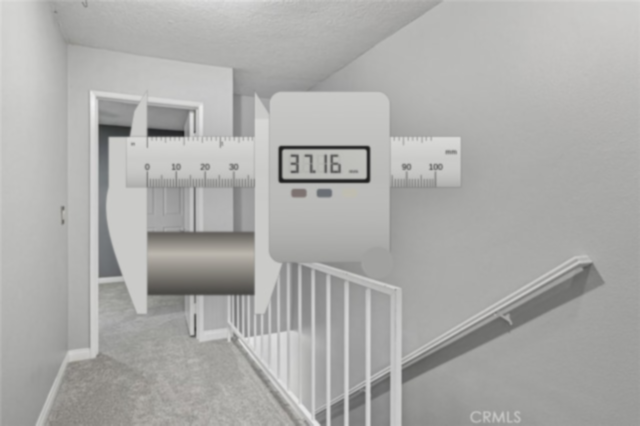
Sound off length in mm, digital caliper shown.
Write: 37.16 mm
